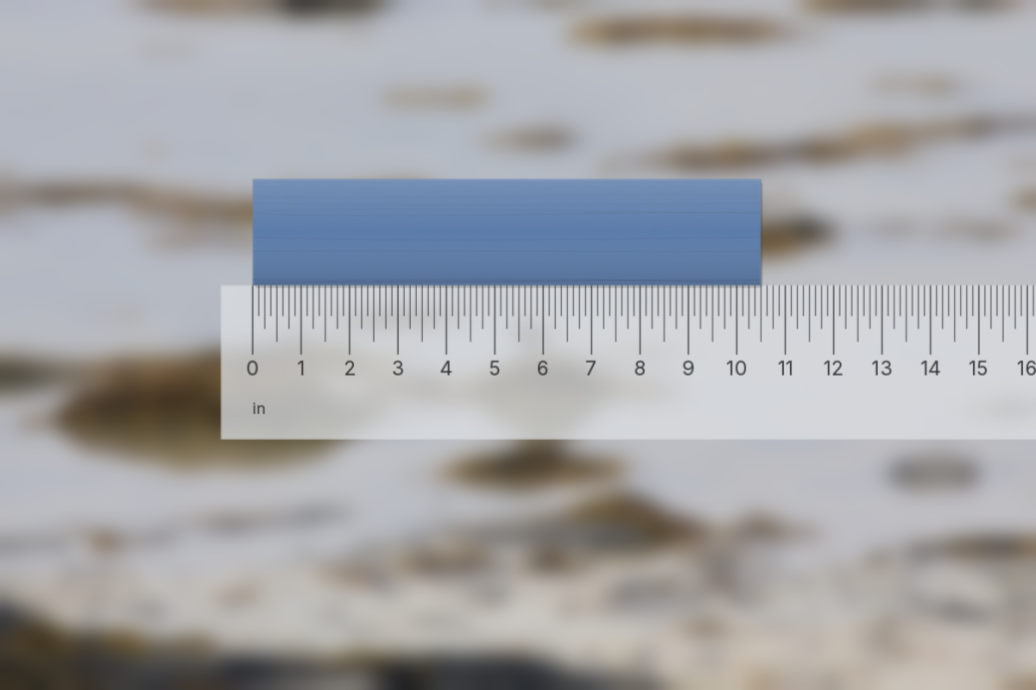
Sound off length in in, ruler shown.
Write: 10.5 in
